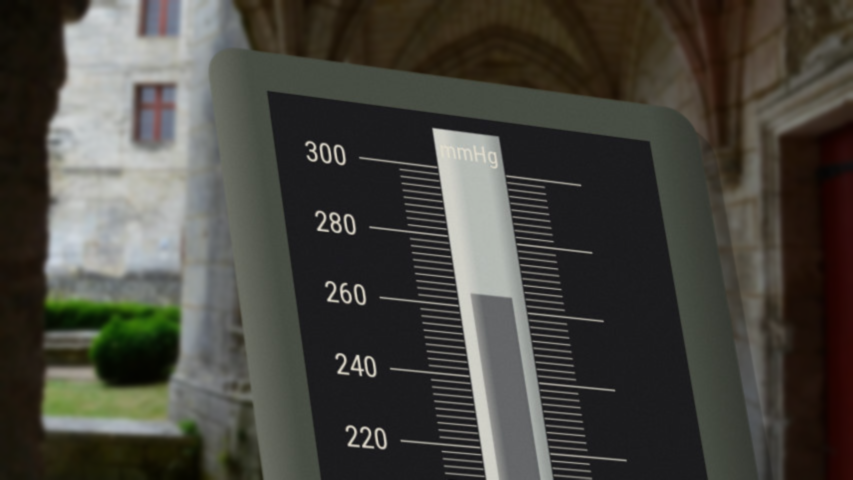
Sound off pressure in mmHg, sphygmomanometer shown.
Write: 264 mmHg
